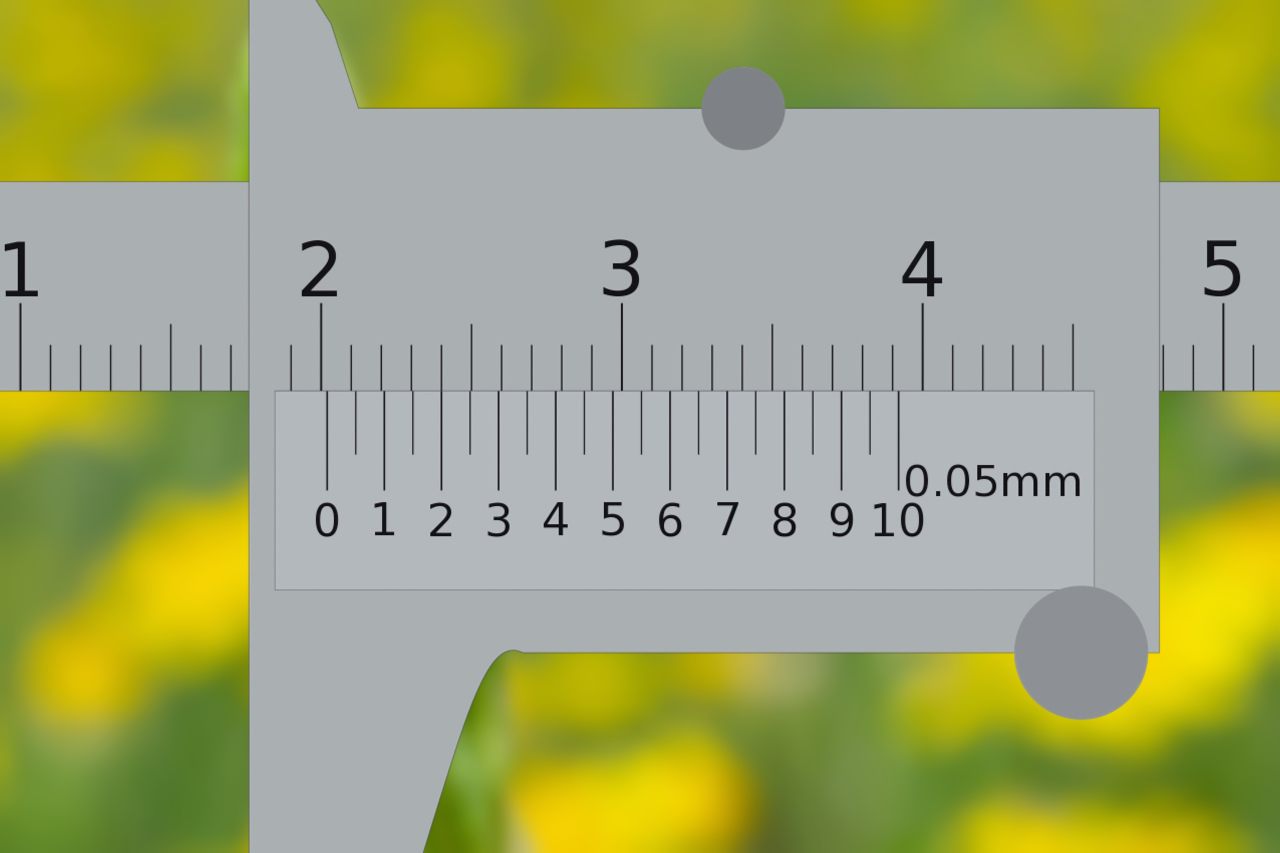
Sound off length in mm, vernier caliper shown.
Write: 20.20 mm
